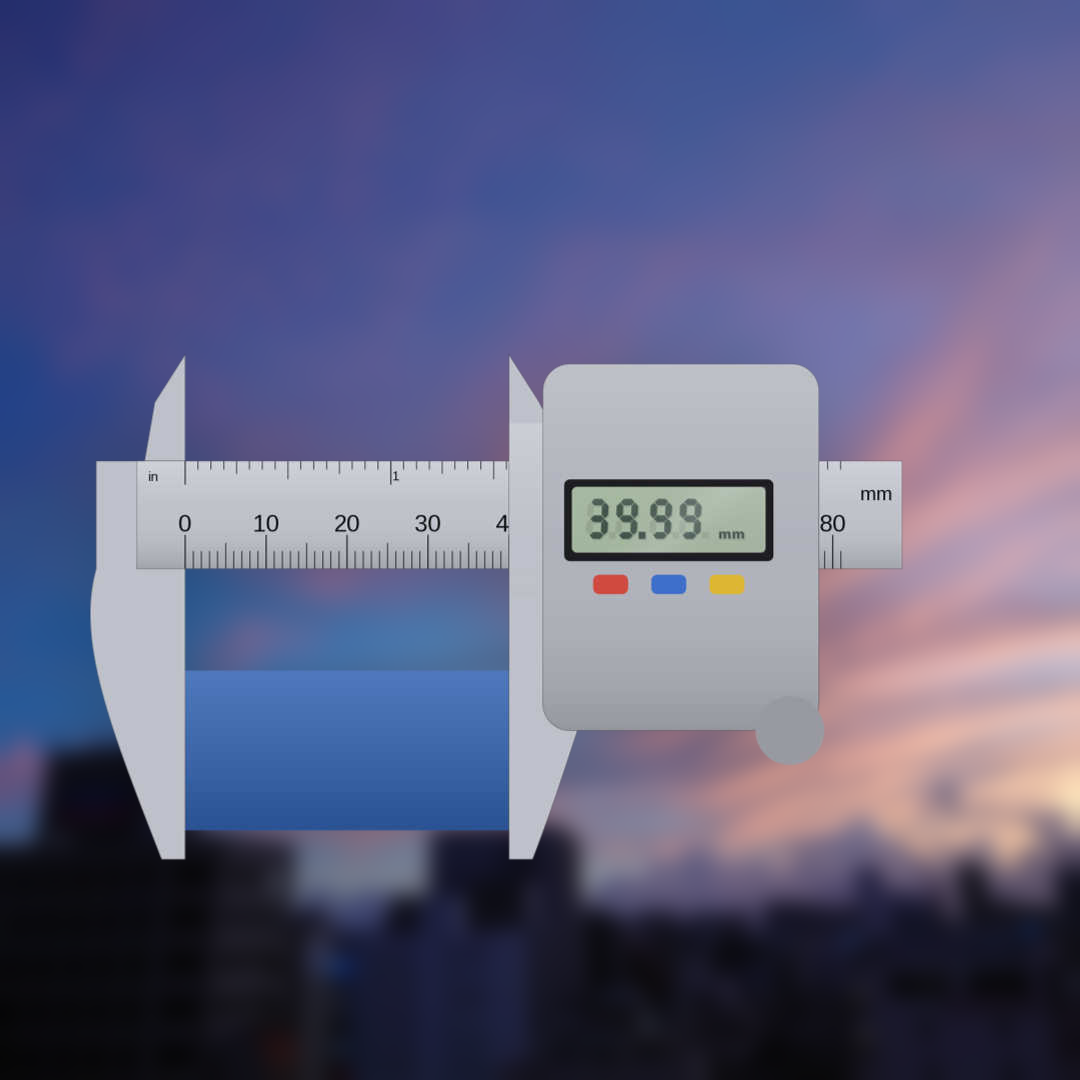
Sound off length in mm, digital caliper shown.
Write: 39.99 mm
